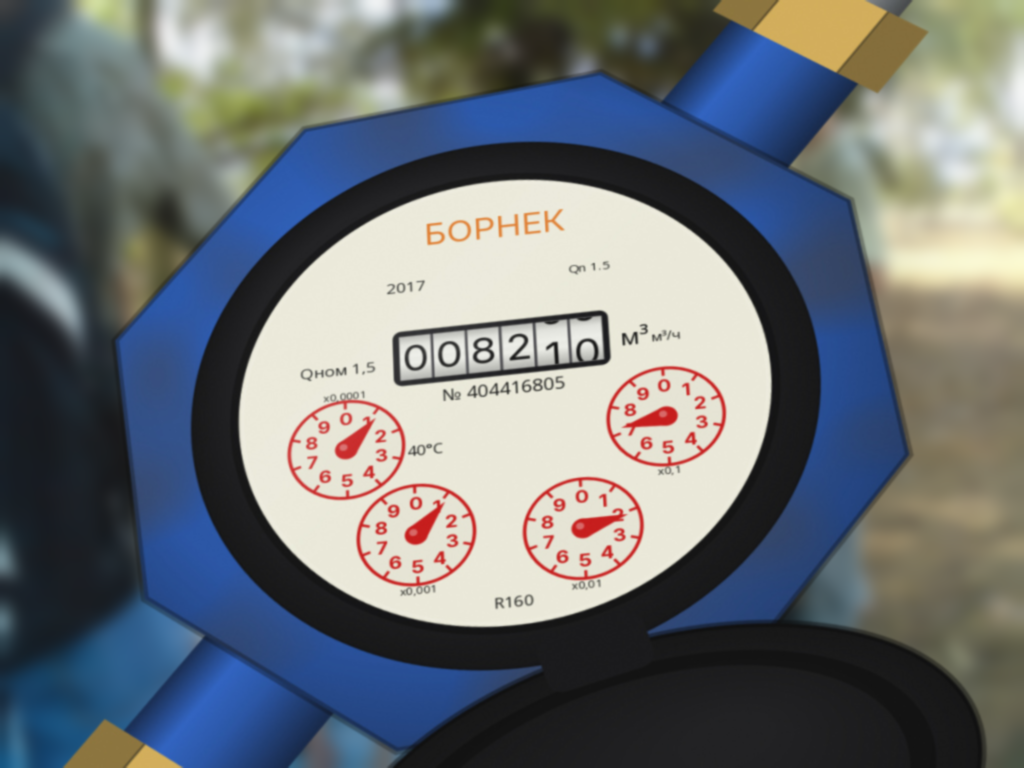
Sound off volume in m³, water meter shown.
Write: 8209.7211 m³
